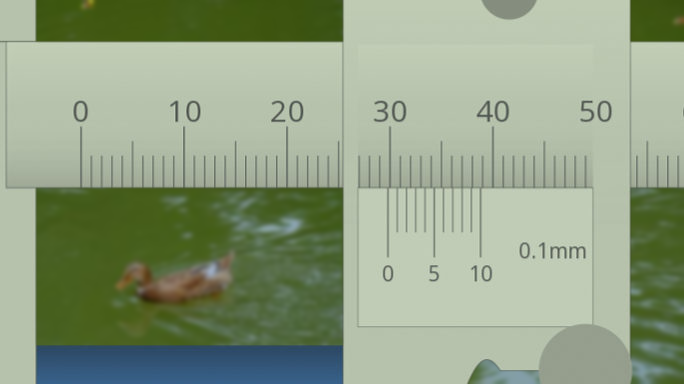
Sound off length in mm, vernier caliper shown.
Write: 29.8 mm
